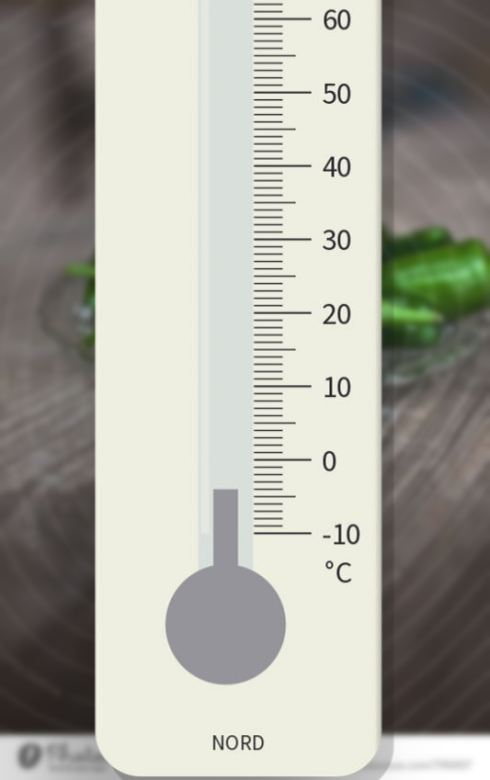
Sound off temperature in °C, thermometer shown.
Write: -4 °C
